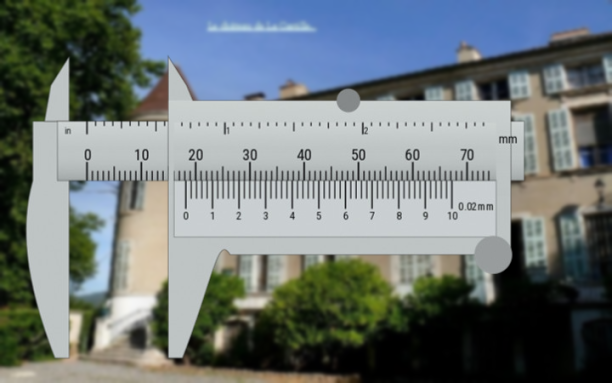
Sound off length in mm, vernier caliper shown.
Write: 18.2 mm
